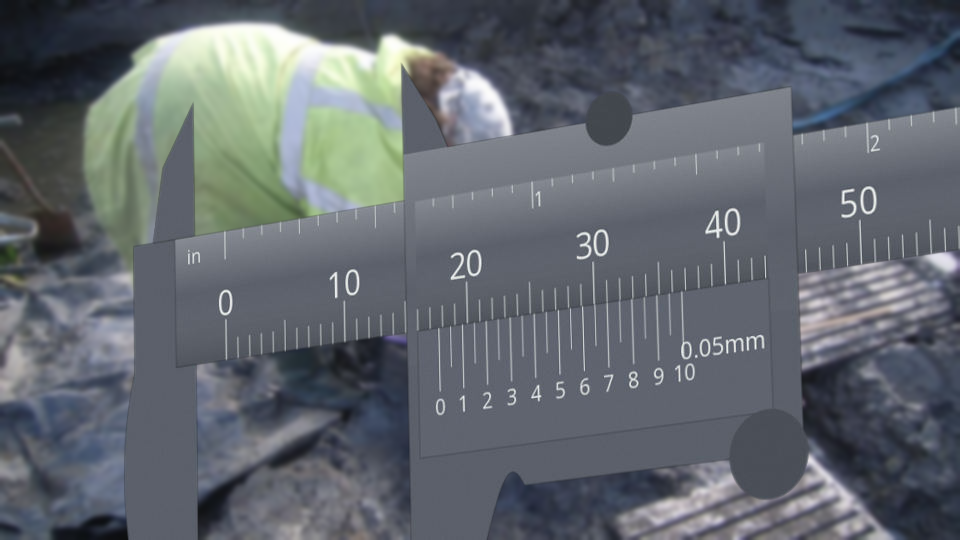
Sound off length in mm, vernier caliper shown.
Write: 17.7 mm
